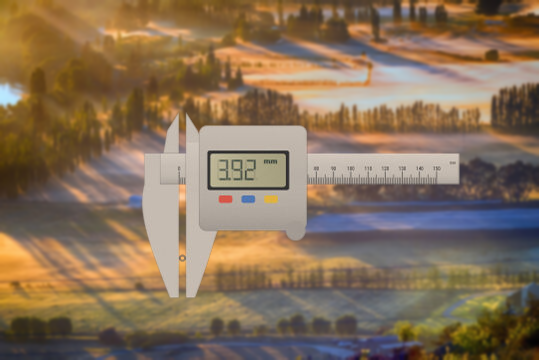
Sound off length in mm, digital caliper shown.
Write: 3.92 mm
